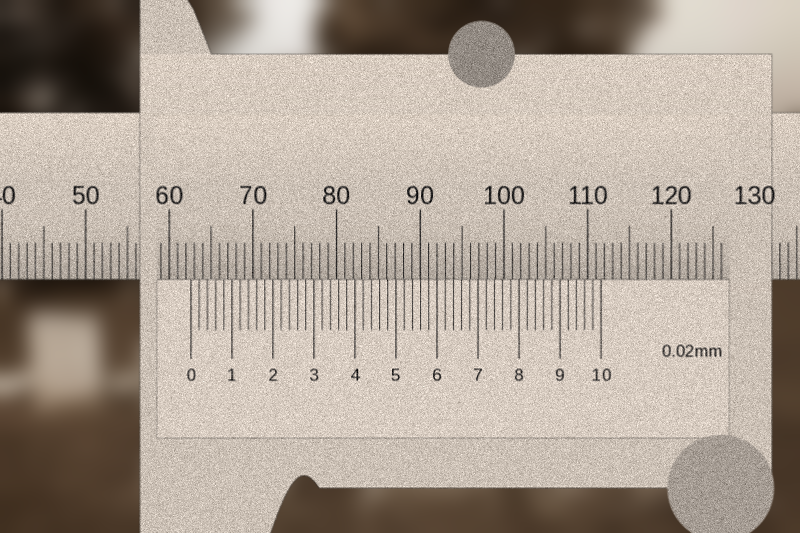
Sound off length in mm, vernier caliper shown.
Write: 62.6 mm
